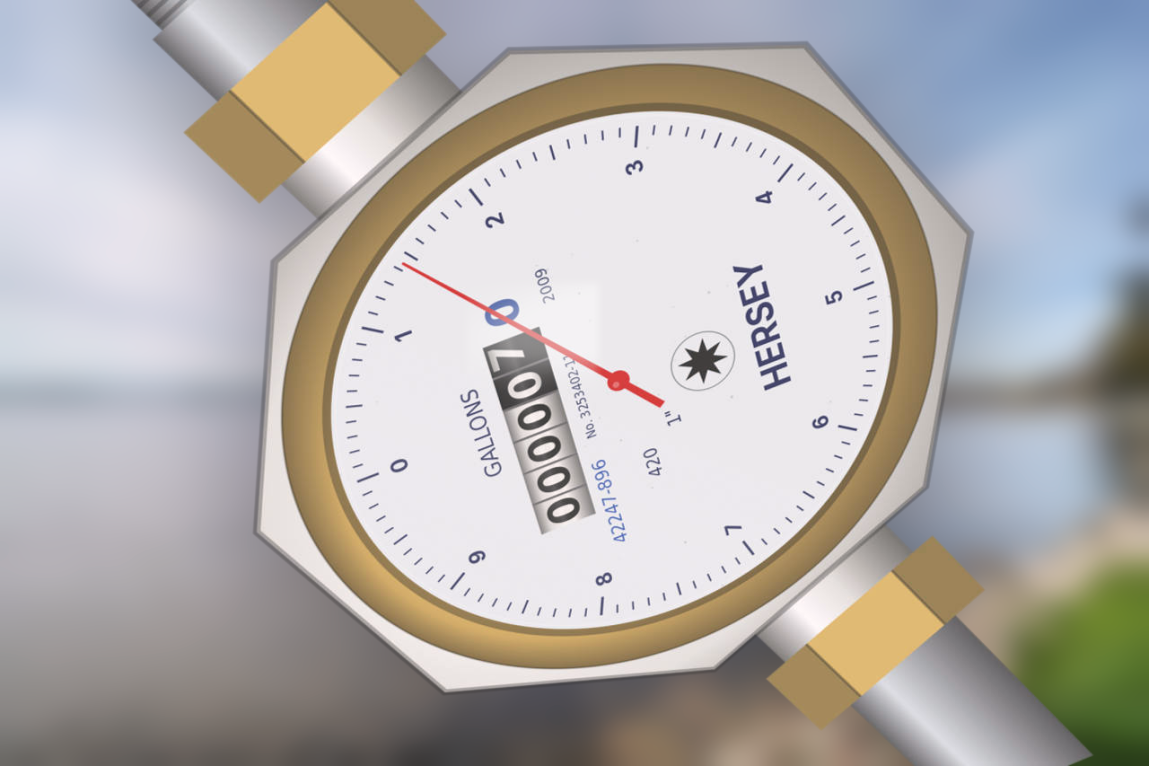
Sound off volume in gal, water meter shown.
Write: 71.4 gal
